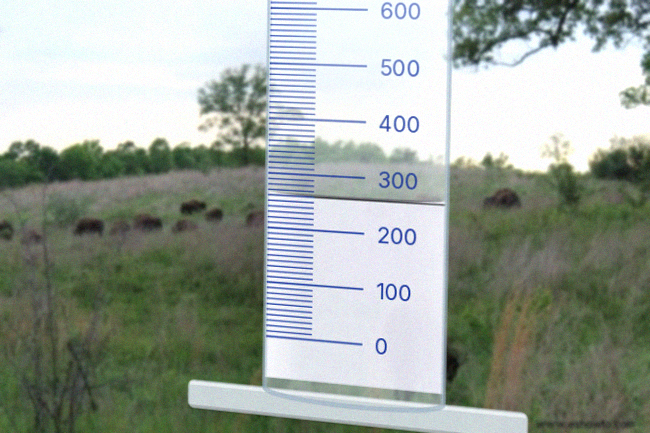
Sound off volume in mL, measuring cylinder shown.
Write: 260 mL
